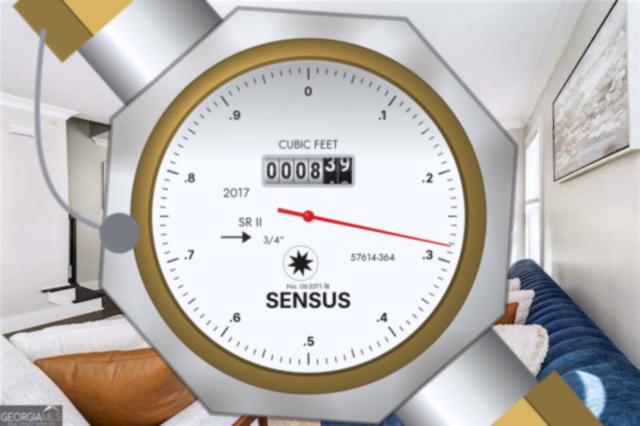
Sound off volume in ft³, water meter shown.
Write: 839.28 ft³
